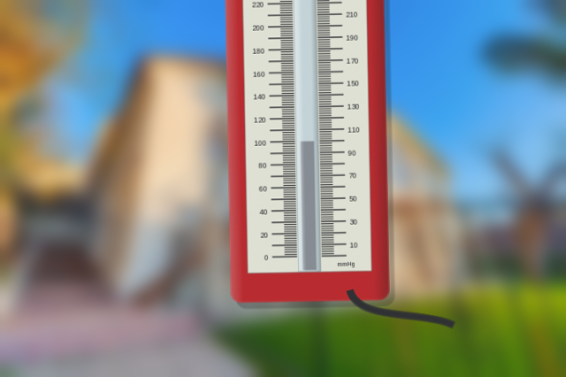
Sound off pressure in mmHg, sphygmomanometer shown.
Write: 100 mmHg
